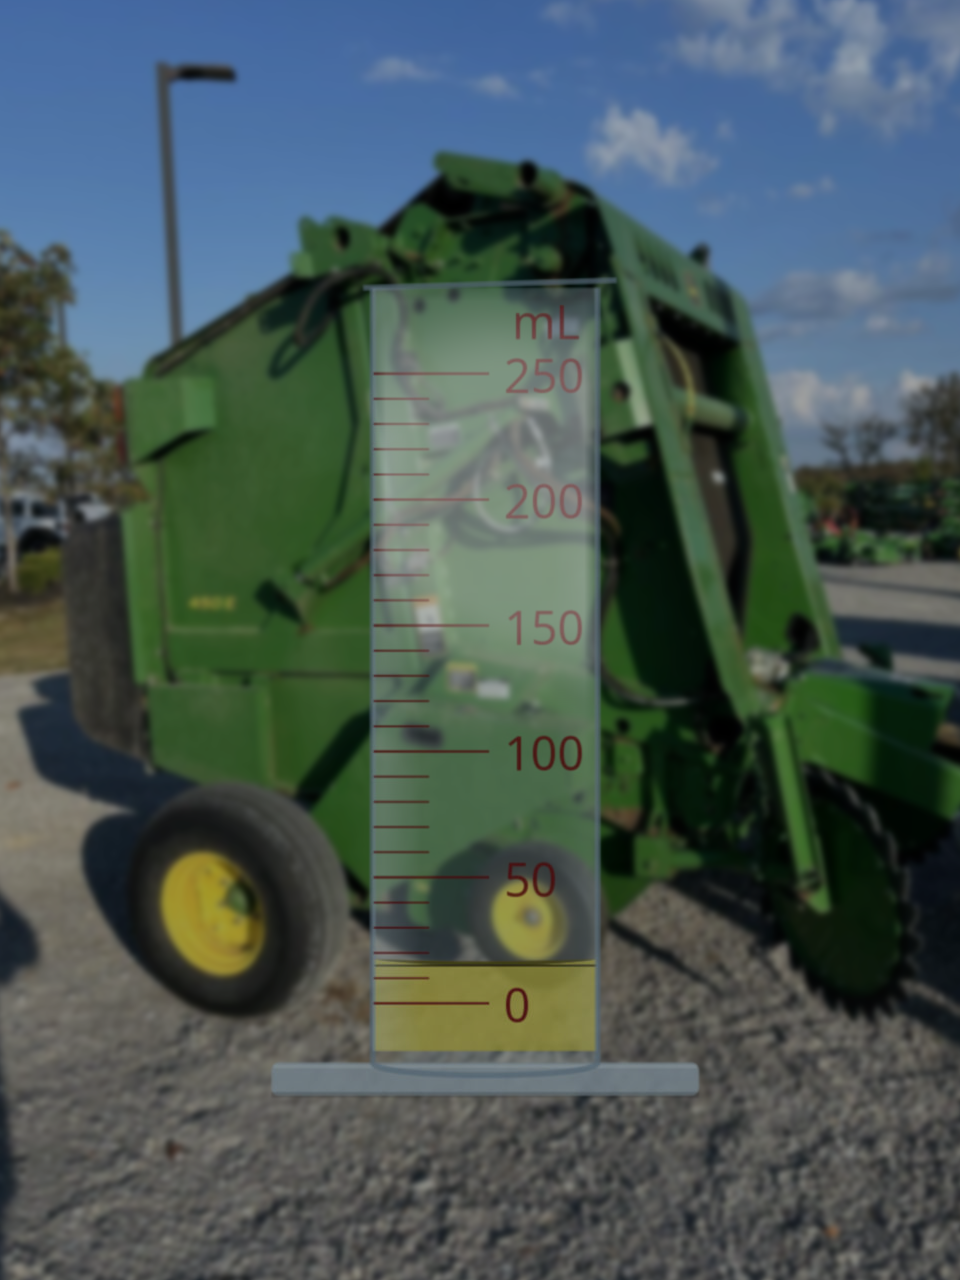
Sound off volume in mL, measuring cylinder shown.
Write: 15 mL
